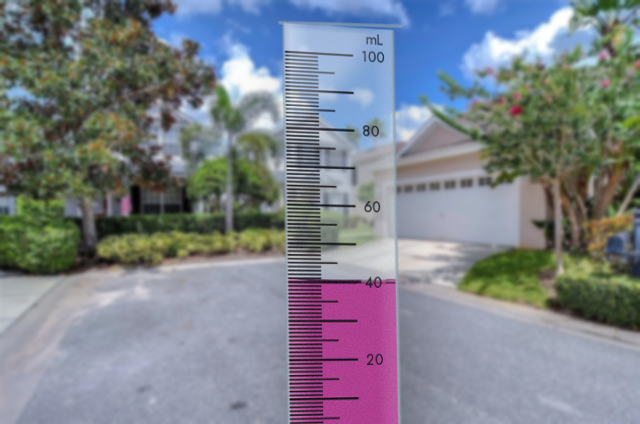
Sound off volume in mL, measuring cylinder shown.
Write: 40 mL
